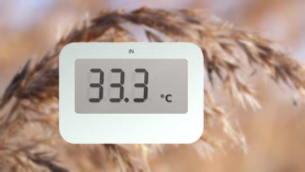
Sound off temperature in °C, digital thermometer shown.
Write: 33.3 °C
